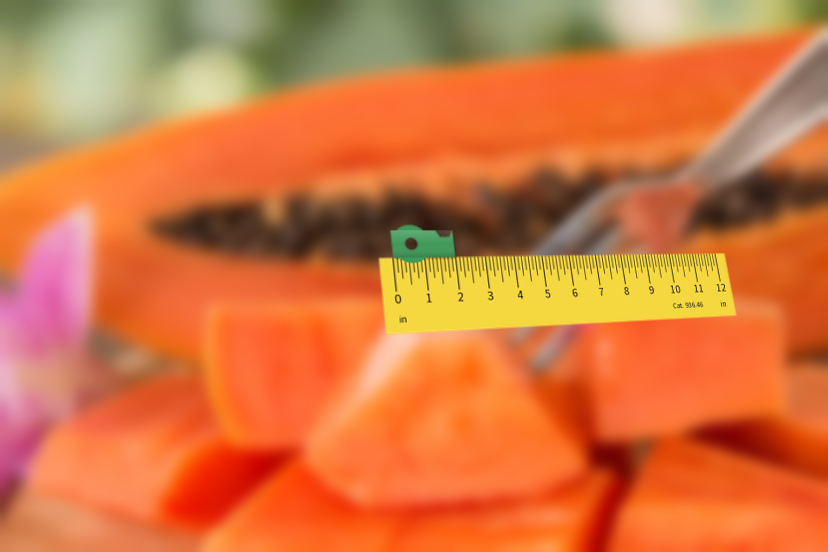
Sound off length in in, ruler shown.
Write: 2 in
